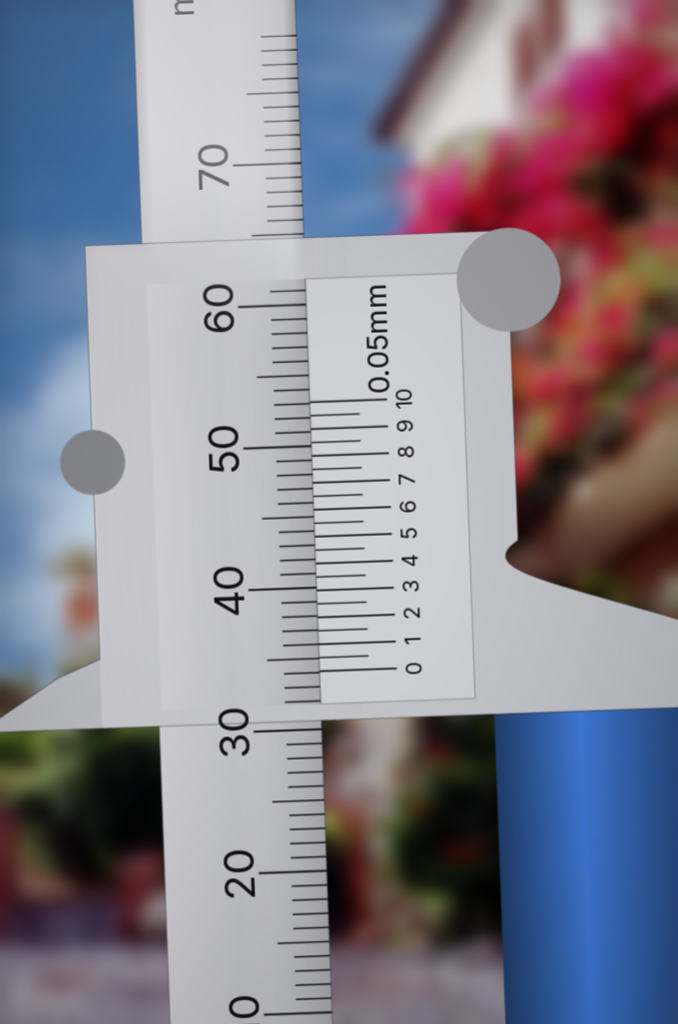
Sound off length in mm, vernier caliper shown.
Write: 34.1 mm
